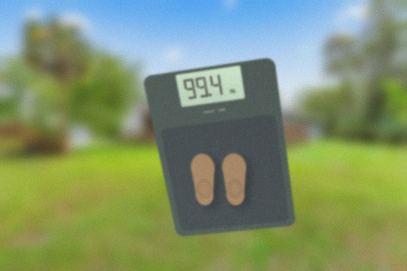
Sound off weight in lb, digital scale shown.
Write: 99.4 lb
